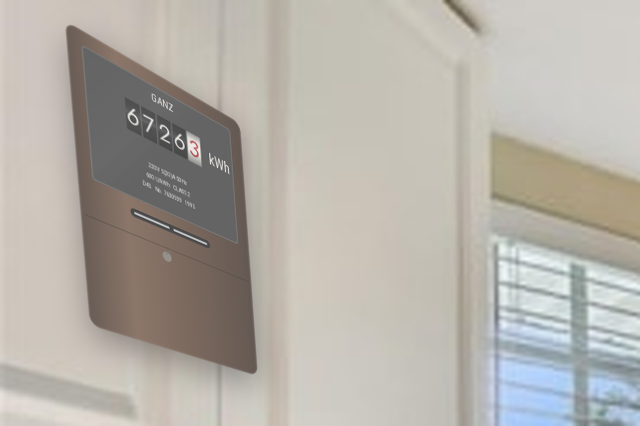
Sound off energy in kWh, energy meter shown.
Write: 6726.3 kWh
